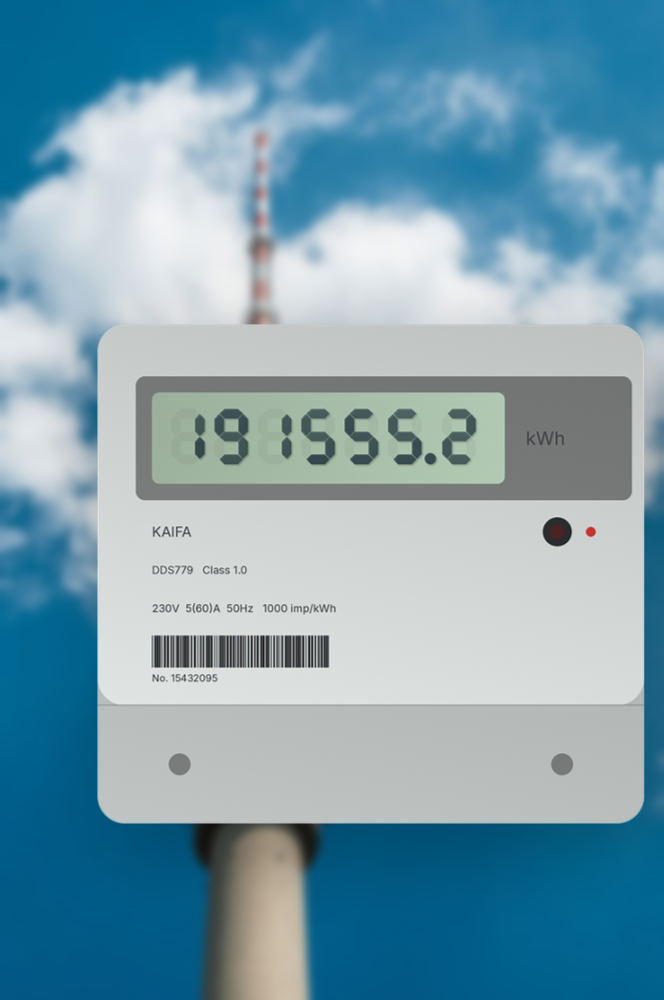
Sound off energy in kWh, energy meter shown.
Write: 191555.2 kWh
